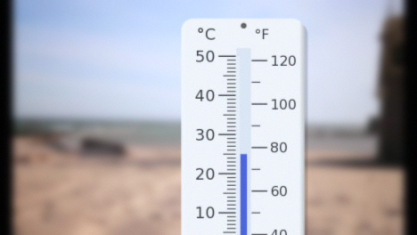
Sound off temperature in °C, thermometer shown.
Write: 25 °C
